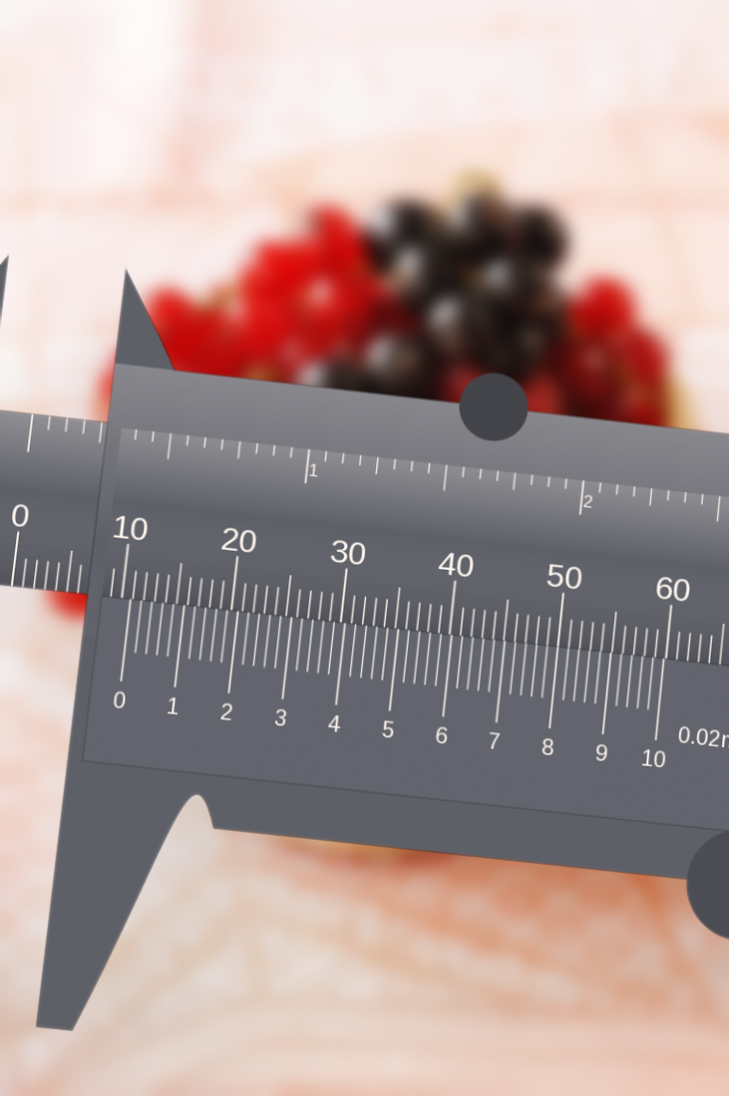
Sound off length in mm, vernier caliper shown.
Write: 10.8 mm
